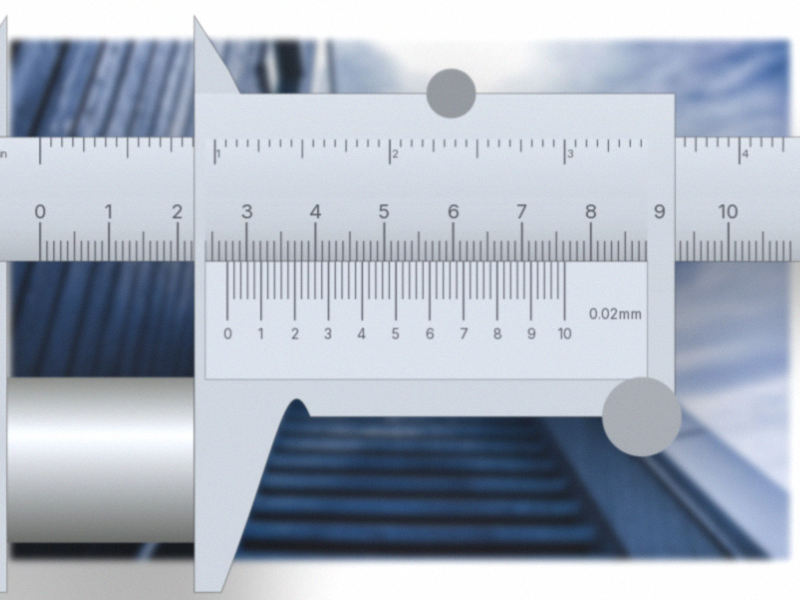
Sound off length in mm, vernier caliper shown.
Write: 27.2 mm
